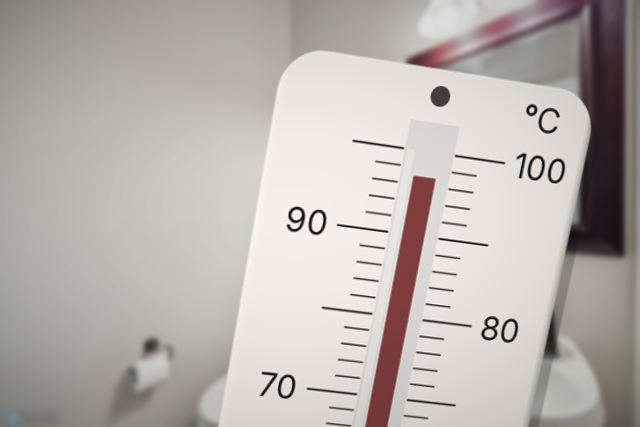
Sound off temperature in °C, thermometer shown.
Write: 97 °C
